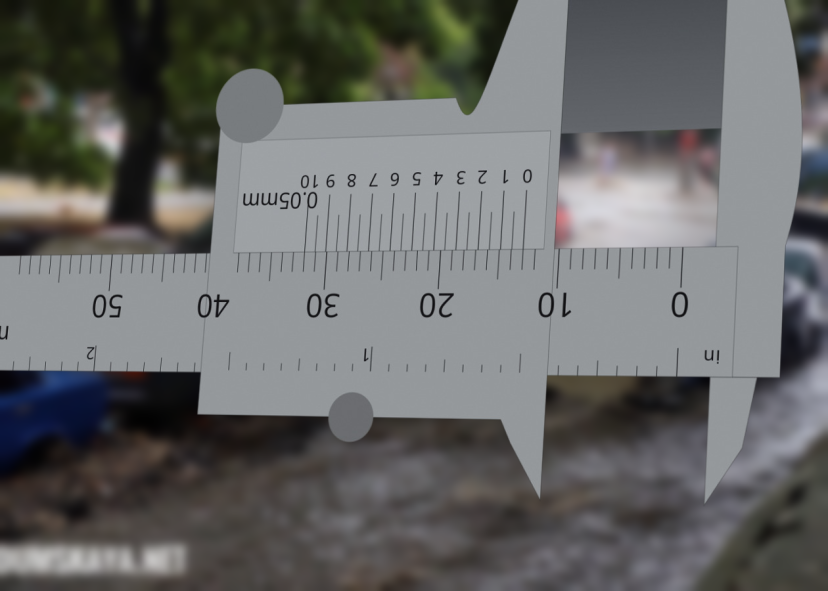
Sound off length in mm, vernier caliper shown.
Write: 13.0 mm
